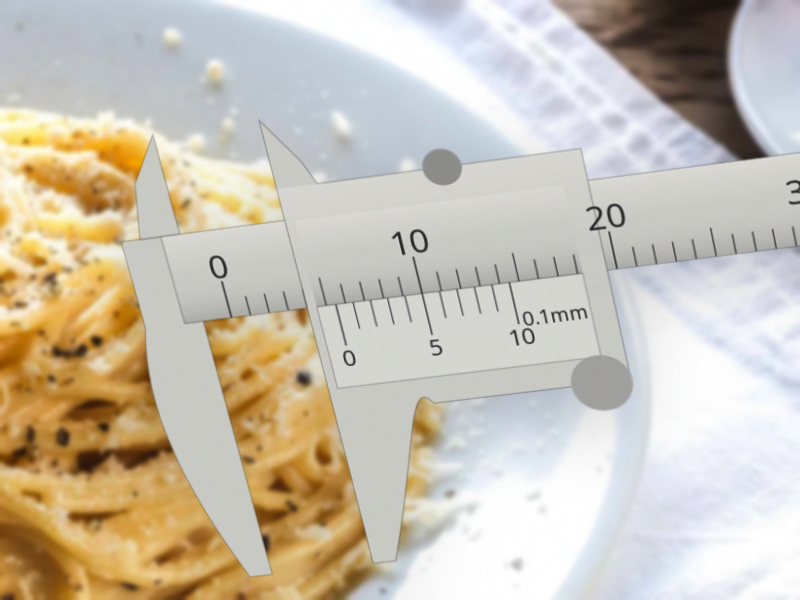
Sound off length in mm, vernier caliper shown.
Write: 5.5 mm
